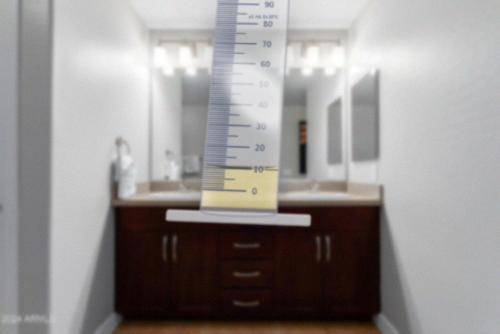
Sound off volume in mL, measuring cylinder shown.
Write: 10 mL
